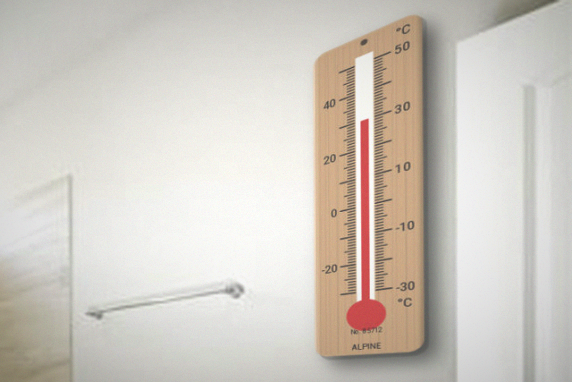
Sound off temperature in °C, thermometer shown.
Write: 30 °C
